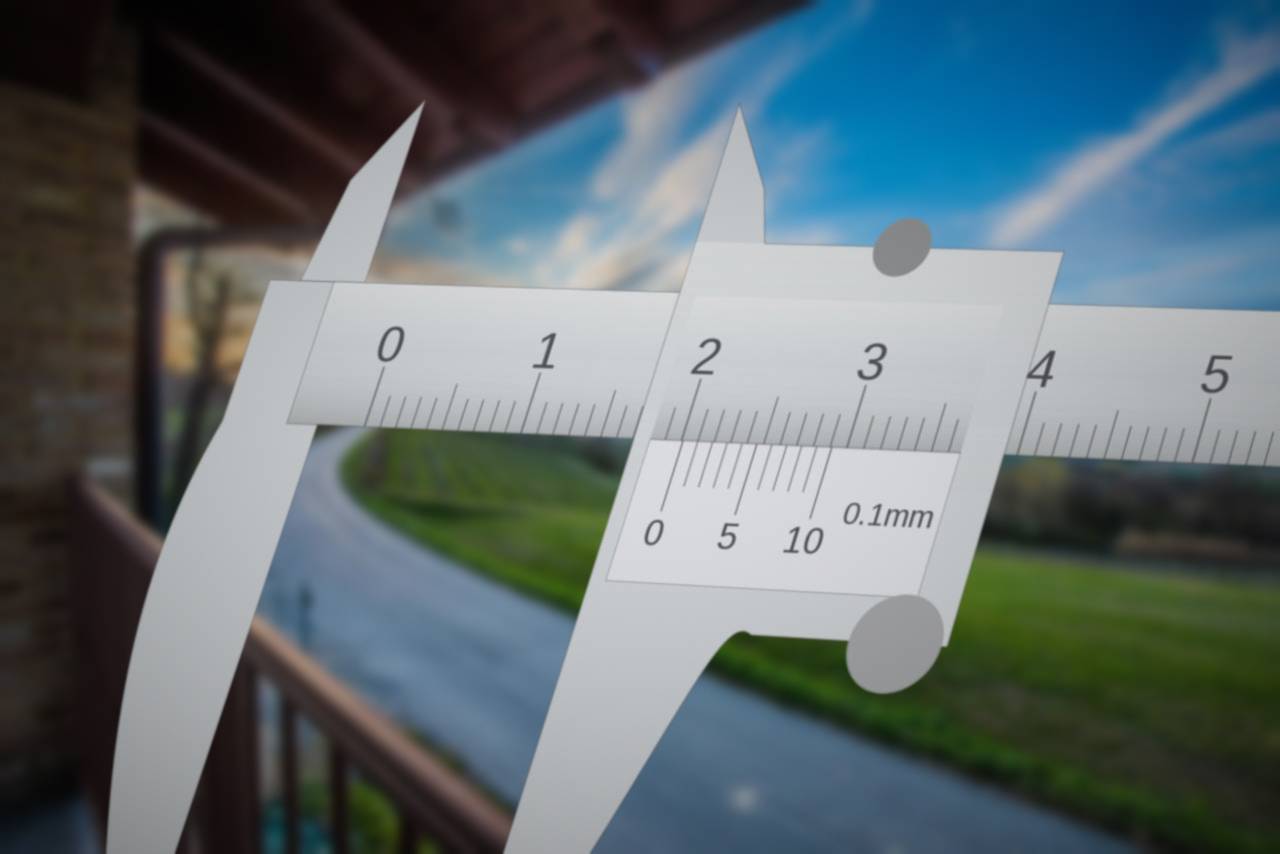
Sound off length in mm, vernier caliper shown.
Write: 20.1 mm
